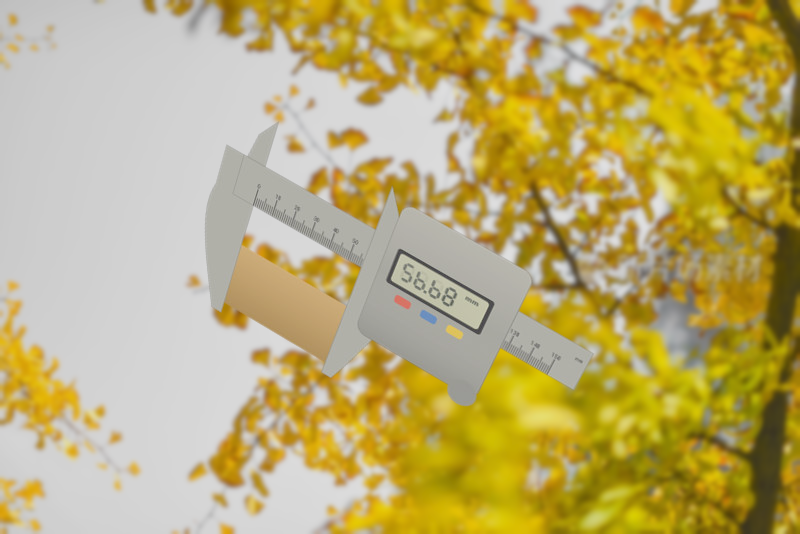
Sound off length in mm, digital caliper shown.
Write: 56.68 mm
